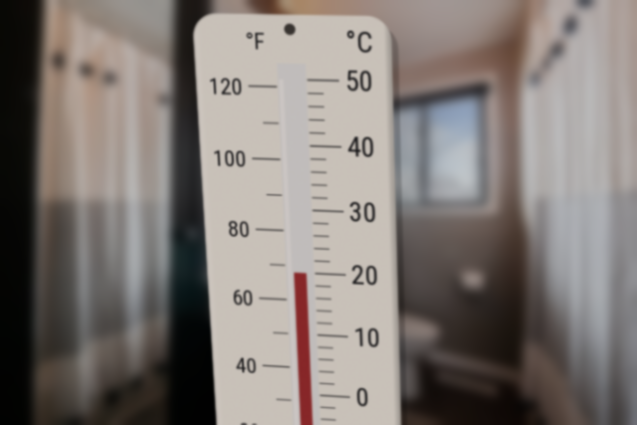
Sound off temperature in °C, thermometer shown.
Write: 20 °C
